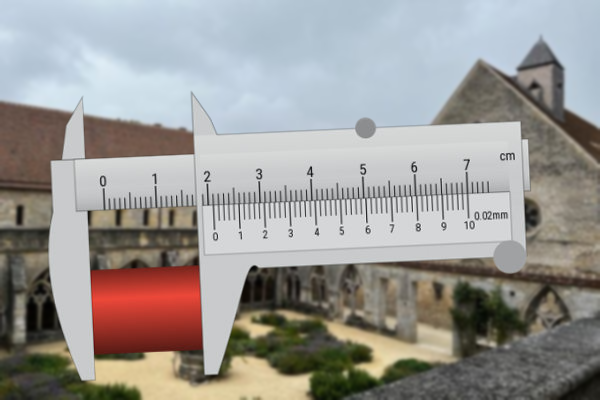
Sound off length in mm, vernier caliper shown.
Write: 21.0 mm
